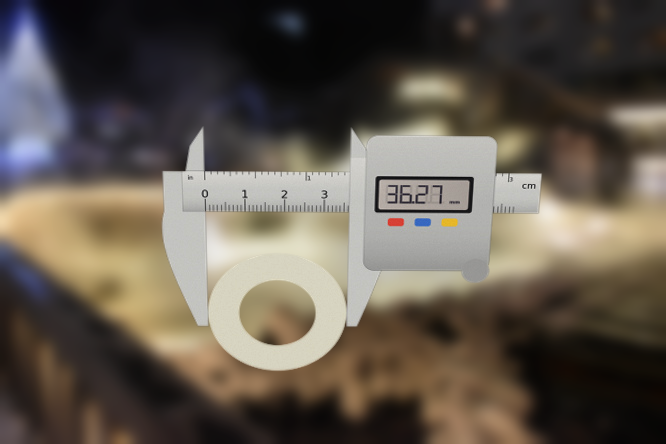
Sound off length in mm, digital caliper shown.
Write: 36.27 mm
